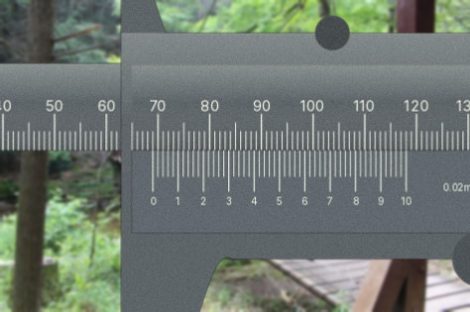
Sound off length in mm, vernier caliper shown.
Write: 69.0 mm
